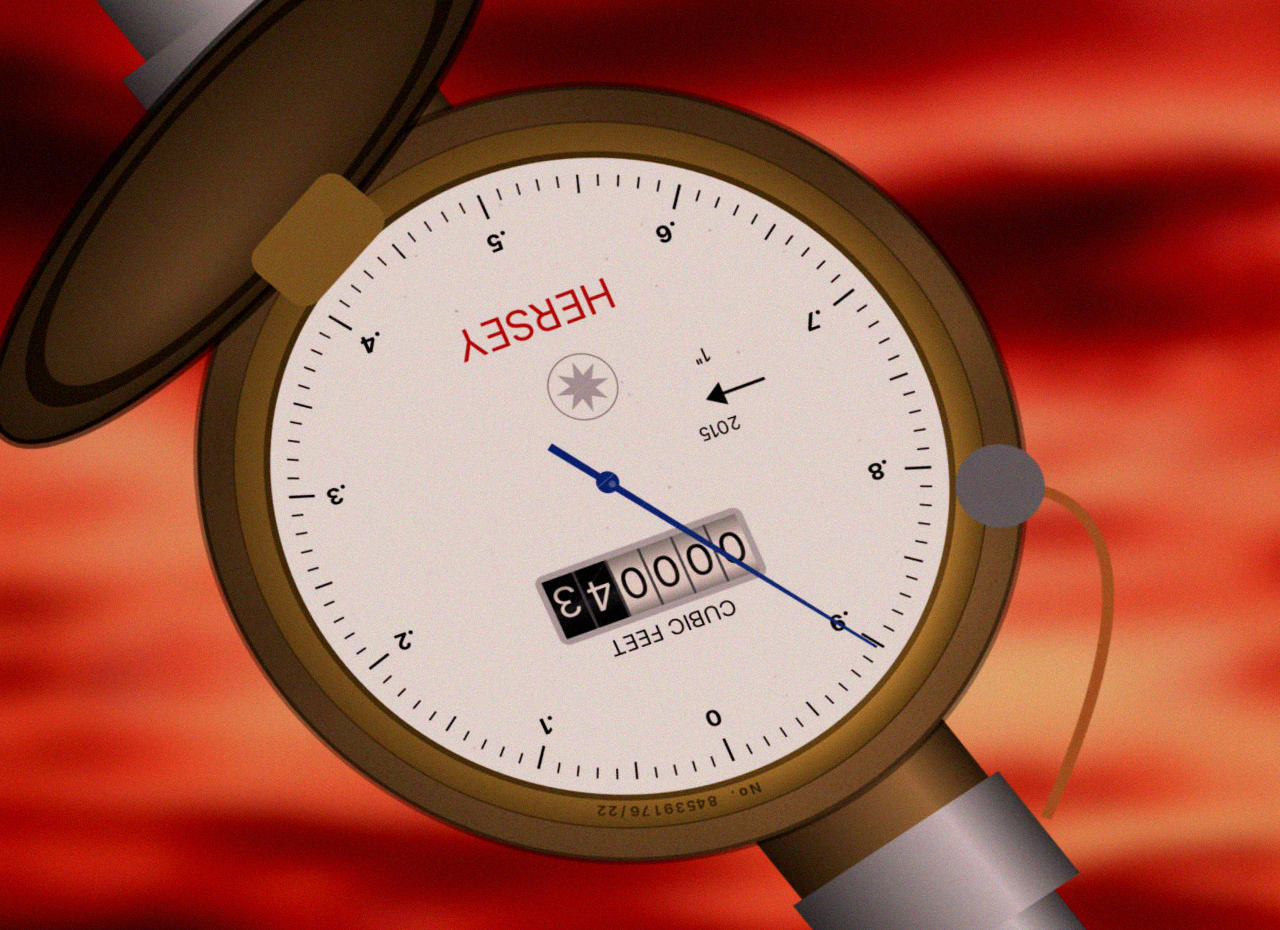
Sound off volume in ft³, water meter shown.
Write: 42.90 ft³
